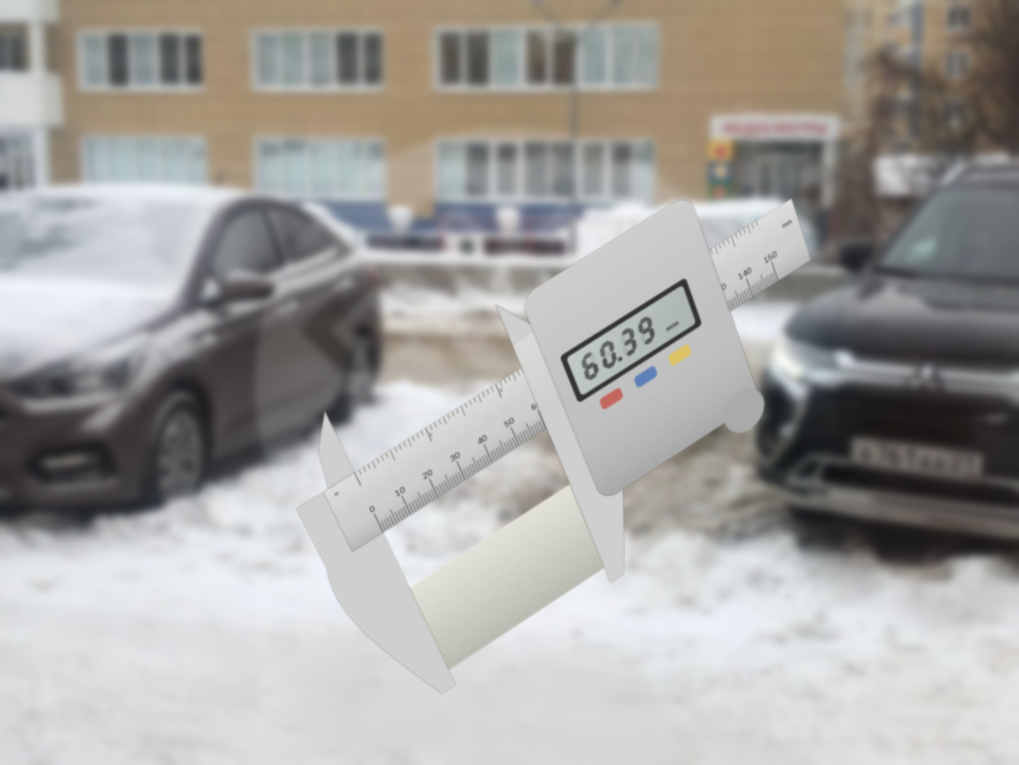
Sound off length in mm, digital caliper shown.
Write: 60.39 mm
